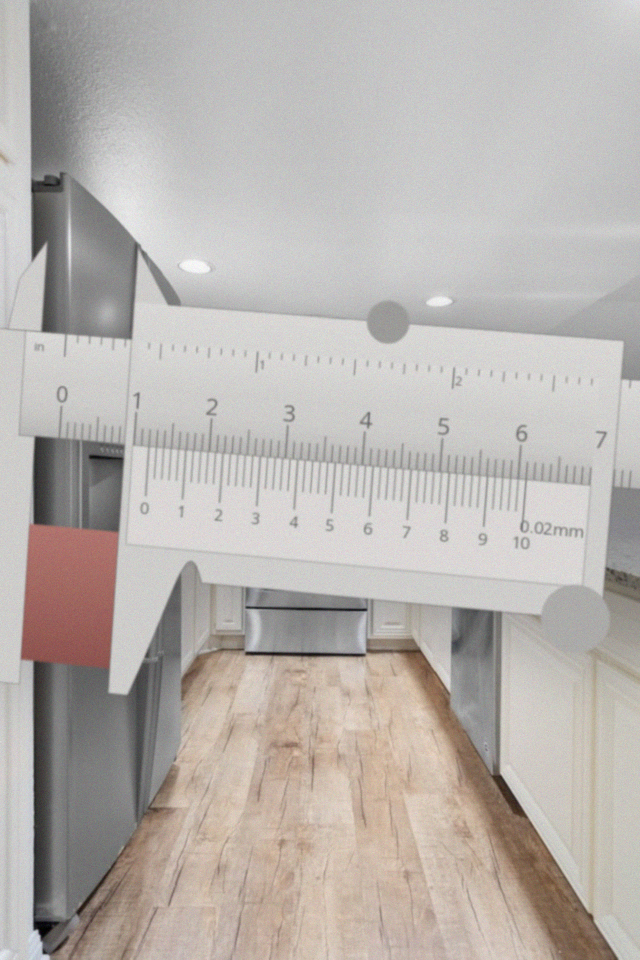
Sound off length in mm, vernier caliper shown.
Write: 12.0 mm
